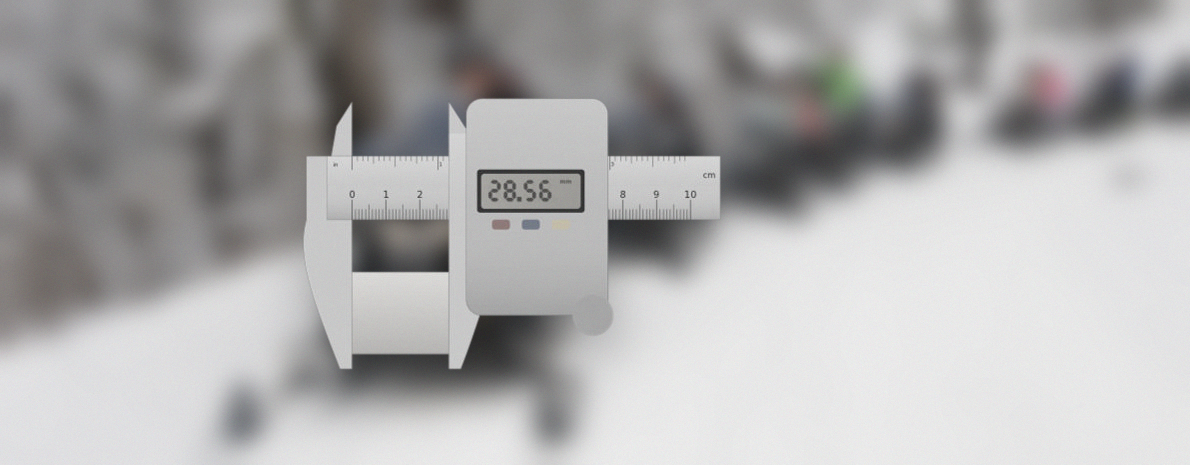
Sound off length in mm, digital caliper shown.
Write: 28.56 mm
